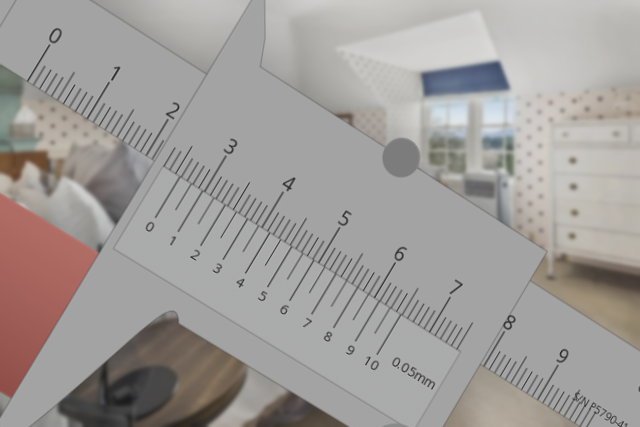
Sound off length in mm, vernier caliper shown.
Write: 25.8 mm
